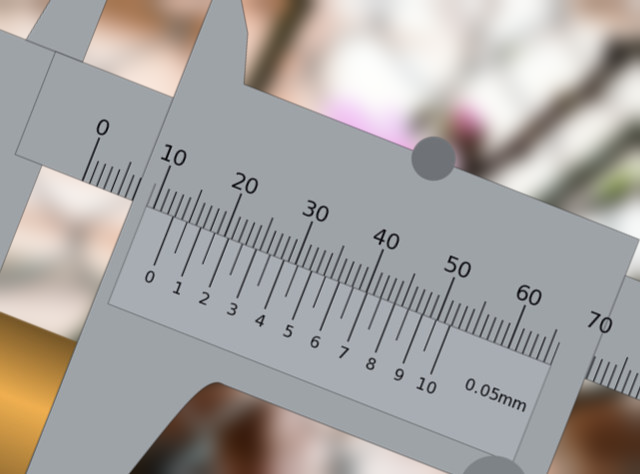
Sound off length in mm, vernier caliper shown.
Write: 12.8 mm
